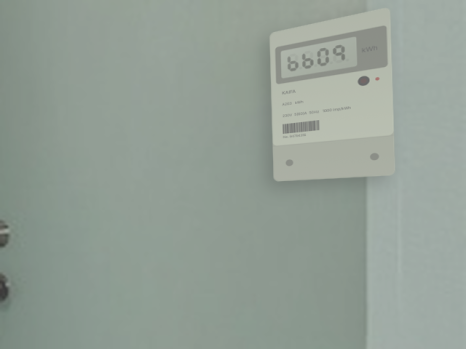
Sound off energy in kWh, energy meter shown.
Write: 6609 kWh
